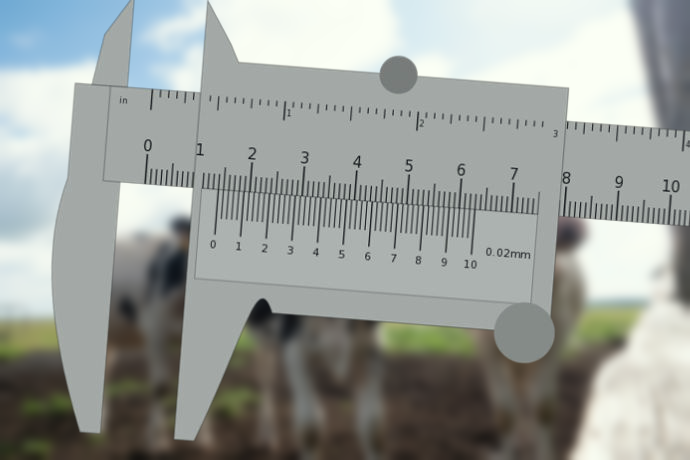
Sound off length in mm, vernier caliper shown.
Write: 14.0 mm
